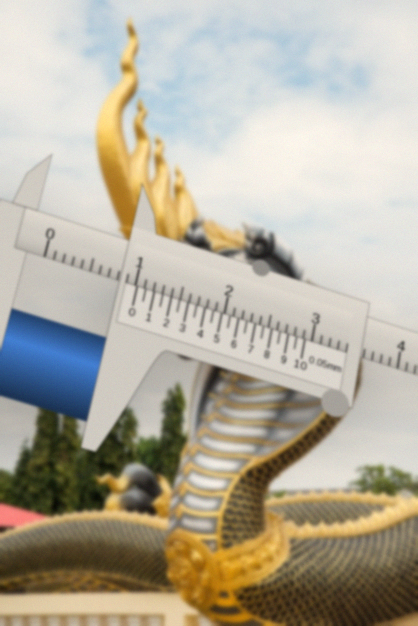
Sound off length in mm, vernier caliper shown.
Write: 10.2 mm
